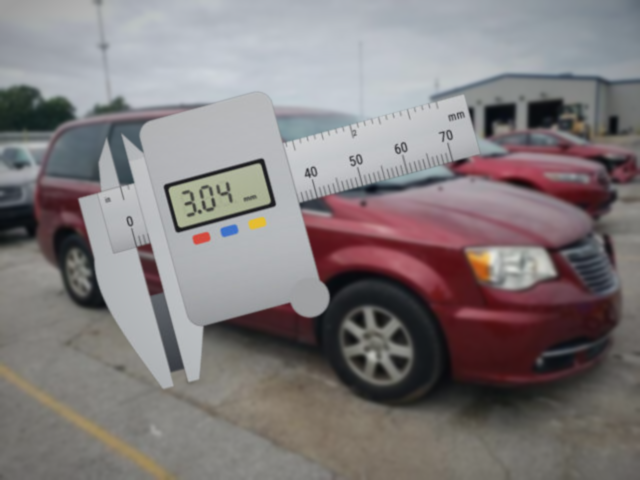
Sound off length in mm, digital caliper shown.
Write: 3.04 mm
